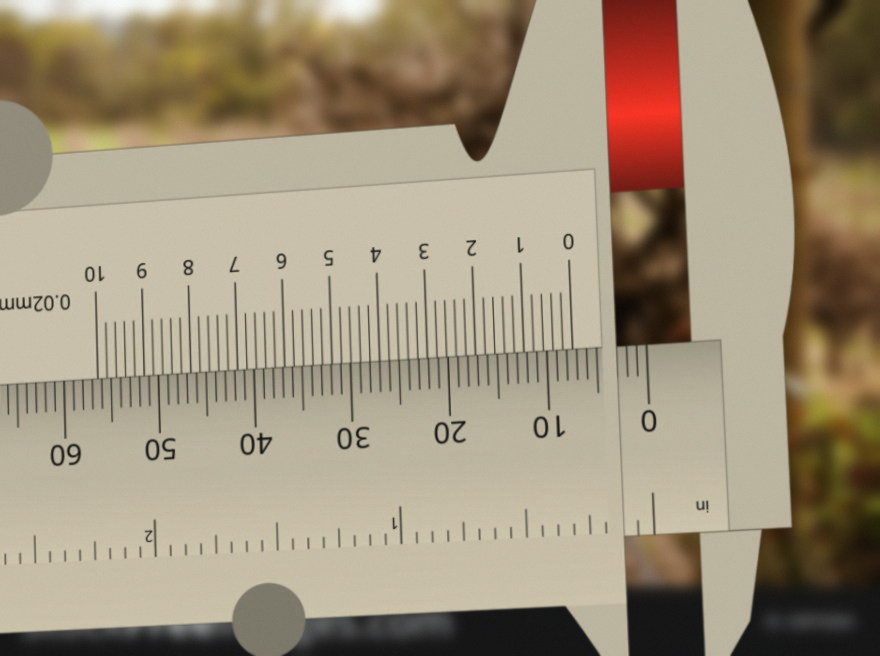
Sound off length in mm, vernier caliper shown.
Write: 7.4 mm
